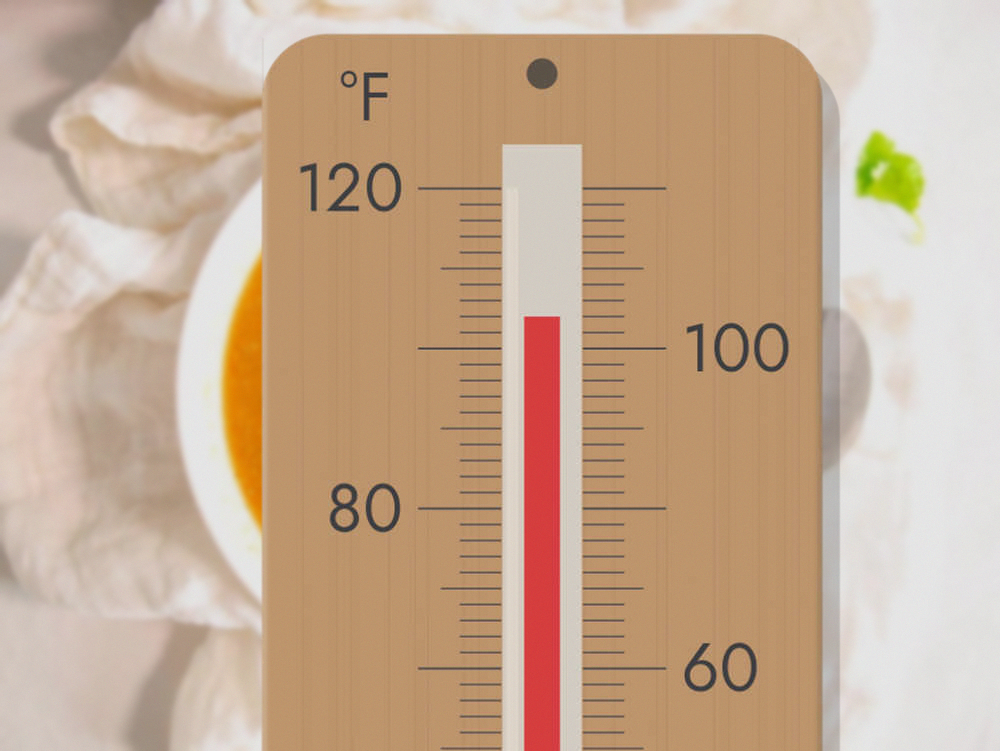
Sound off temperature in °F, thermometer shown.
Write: 104 °F
